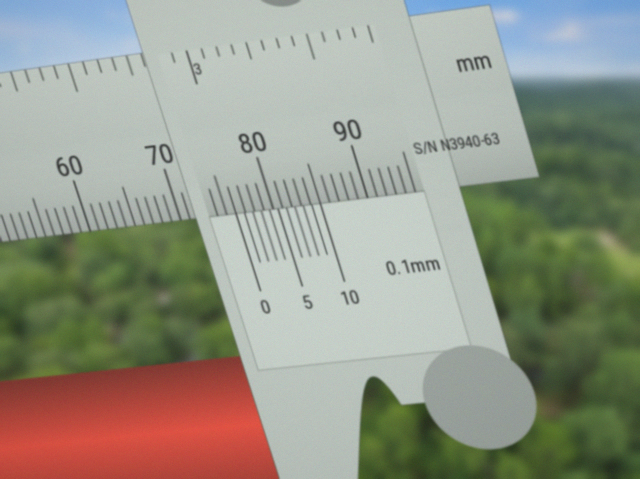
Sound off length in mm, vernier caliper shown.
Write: 76.0 mm
